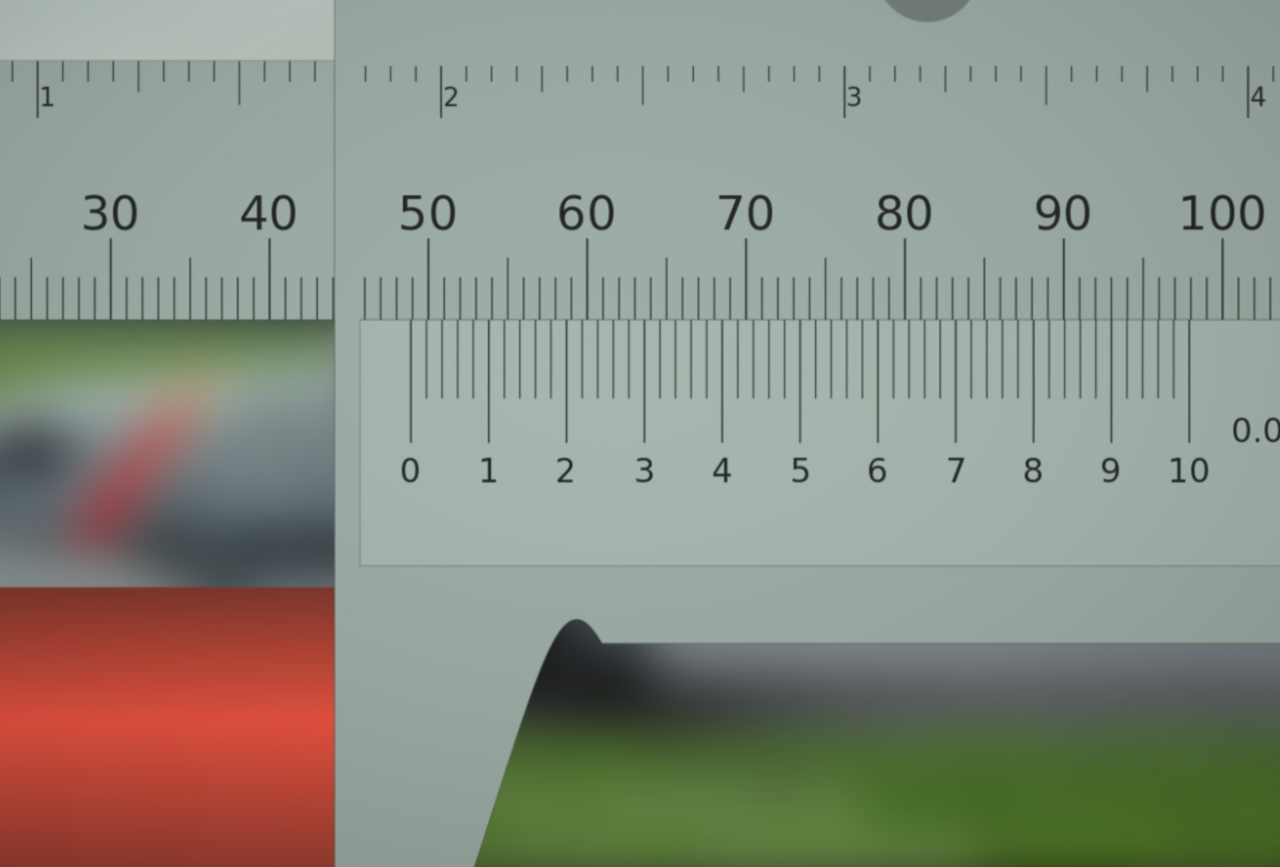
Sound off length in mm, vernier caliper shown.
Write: 48.9 mm
